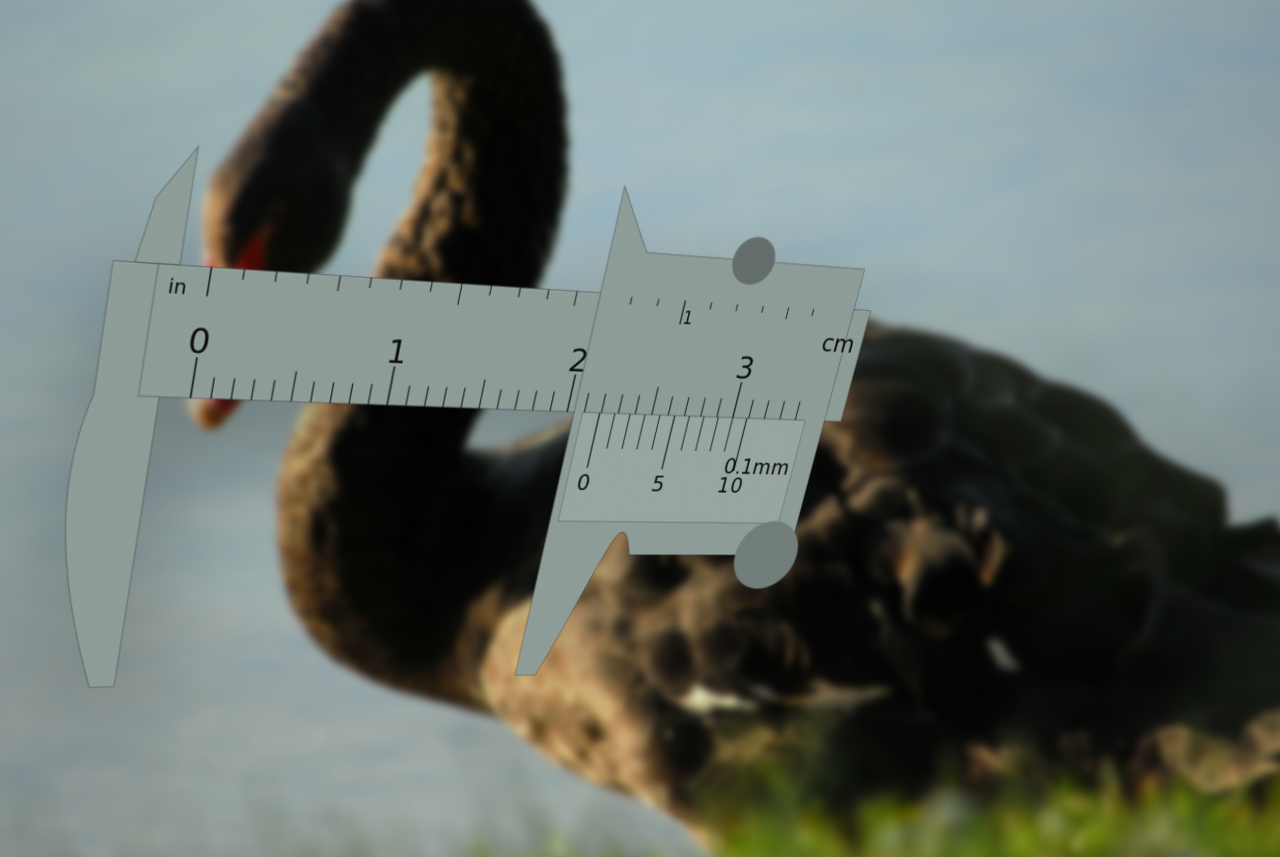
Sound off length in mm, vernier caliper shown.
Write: 21.9 mm
